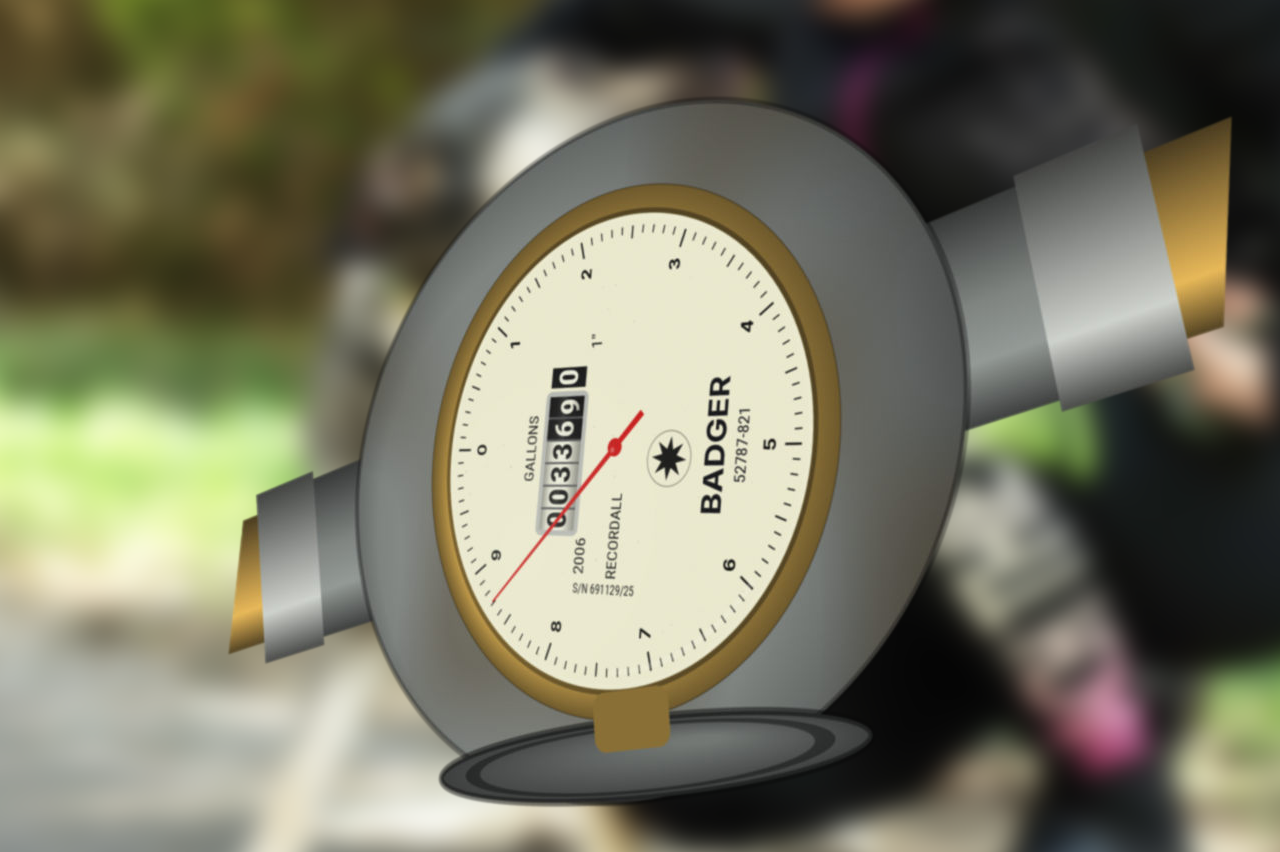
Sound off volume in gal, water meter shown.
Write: 33688.7 gal
